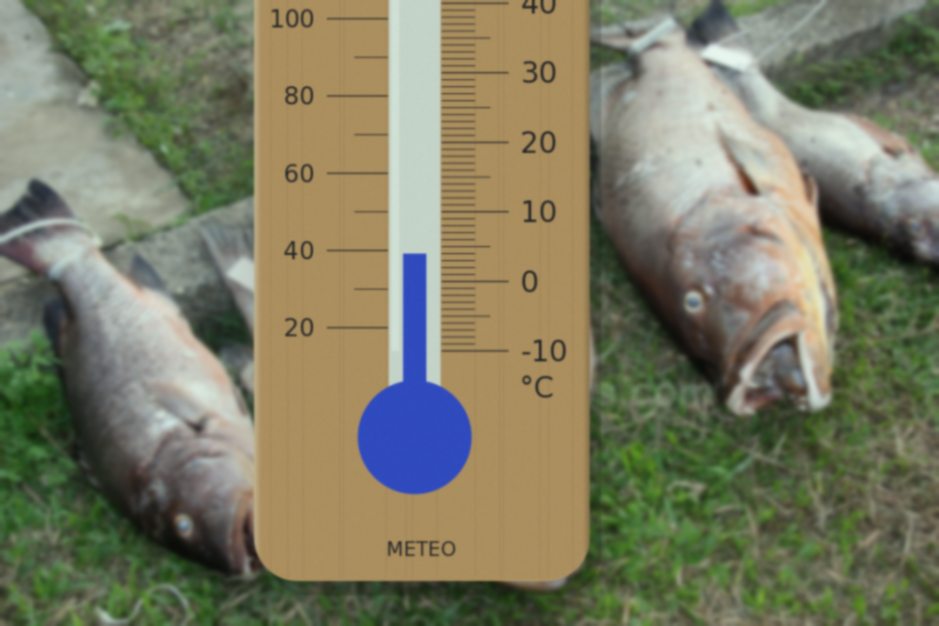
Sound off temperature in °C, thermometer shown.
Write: 4 °C
